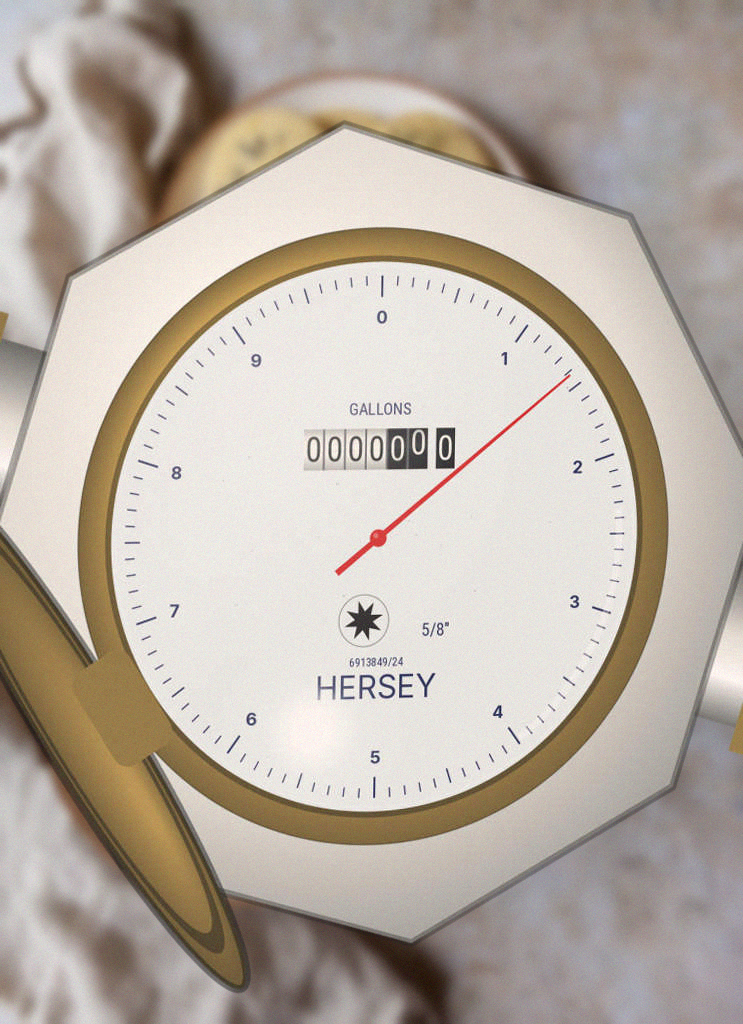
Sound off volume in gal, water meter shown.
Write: 1.4 gal
